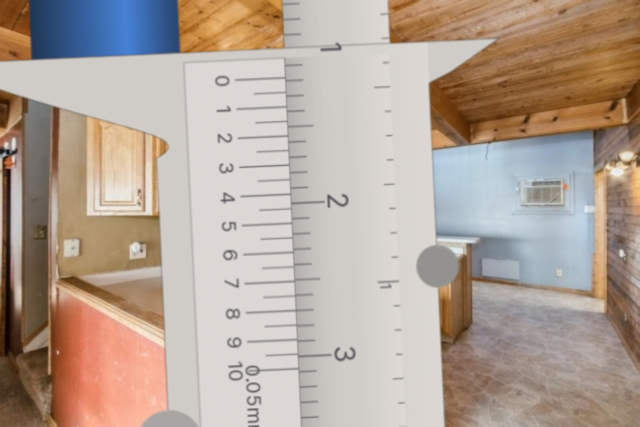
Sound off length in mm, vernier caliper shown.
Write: 11.8 mm
